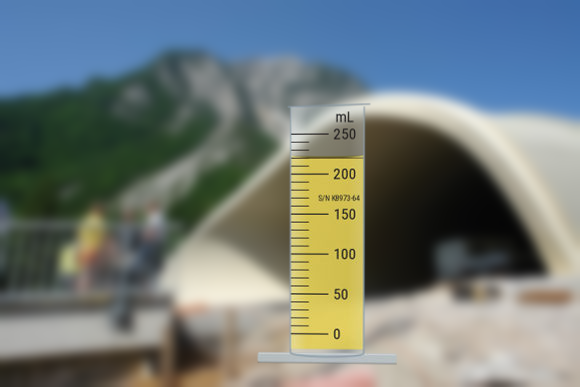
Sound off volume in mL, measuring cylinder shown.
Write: 220 mL
